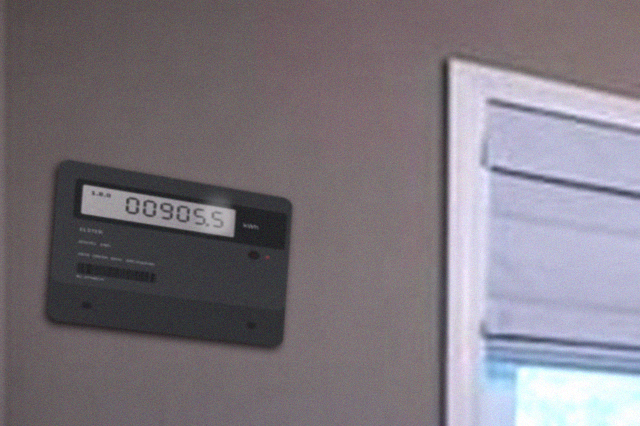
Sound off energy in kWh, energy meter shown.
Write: 905.5 kWh
